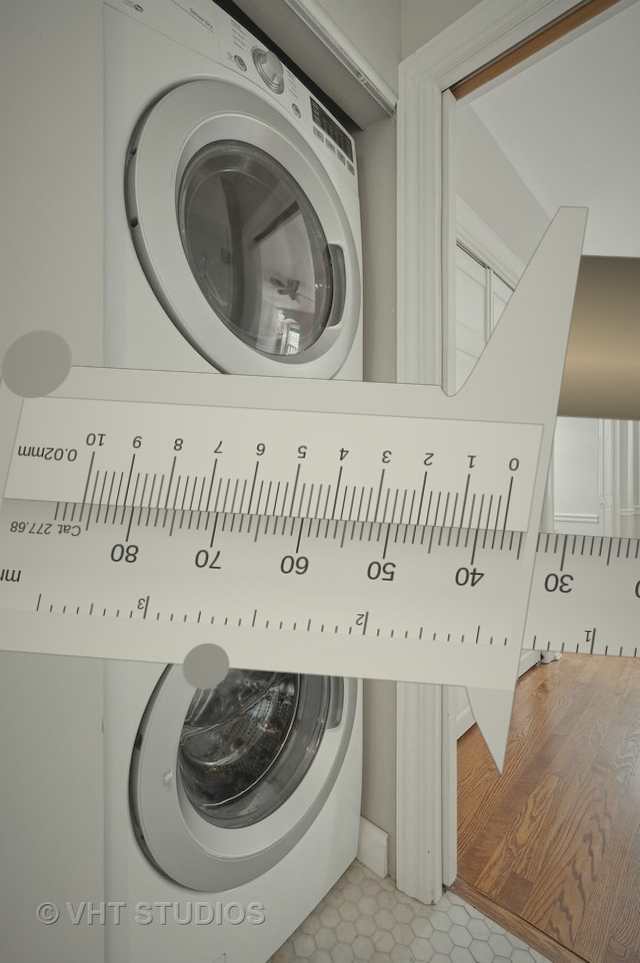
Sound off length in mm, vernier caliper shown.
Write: 37.0 mm
